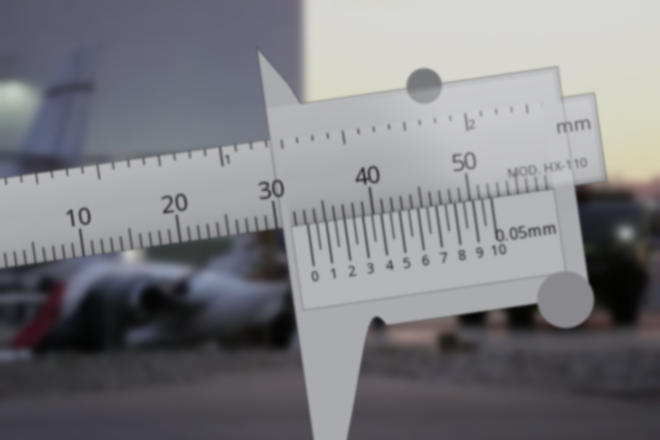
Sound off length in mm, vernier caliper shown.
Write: 33.2 mm
